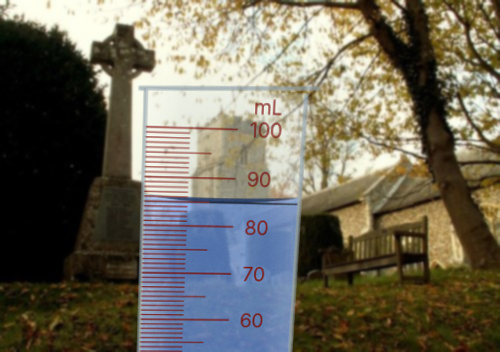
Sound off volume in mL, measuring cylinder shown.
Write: 85 mL
